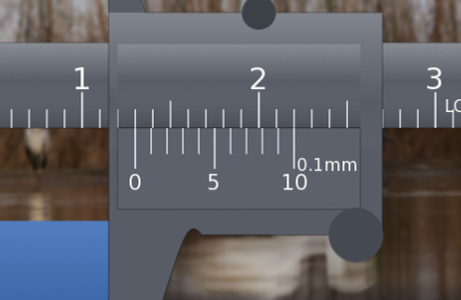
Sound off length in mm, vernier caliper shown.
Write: 13.0 mm
